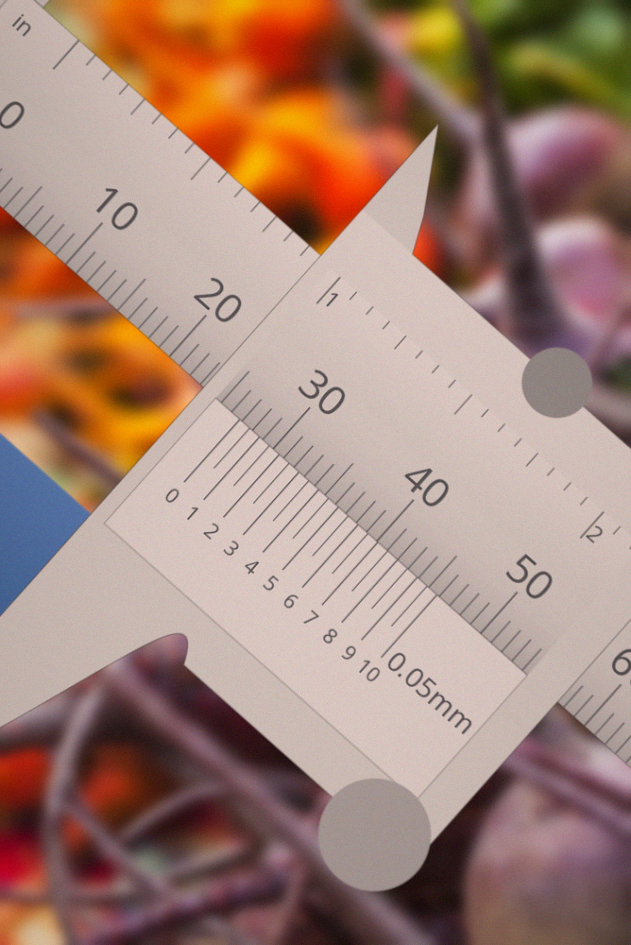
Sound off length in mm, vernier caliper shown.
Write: 26.8 mm
